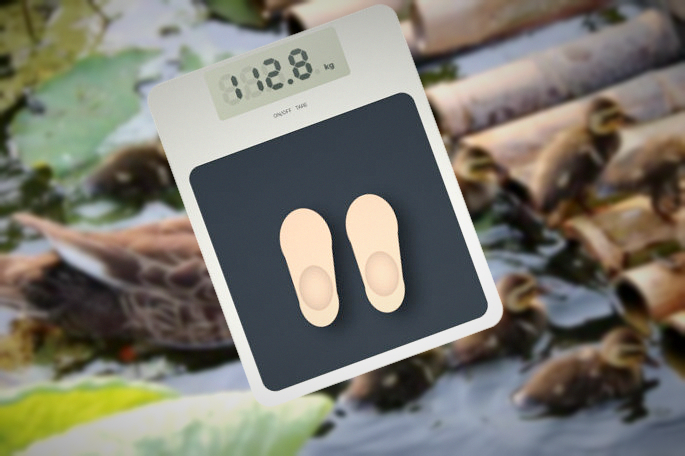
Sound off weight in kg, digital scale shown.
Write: 112.8 kg
